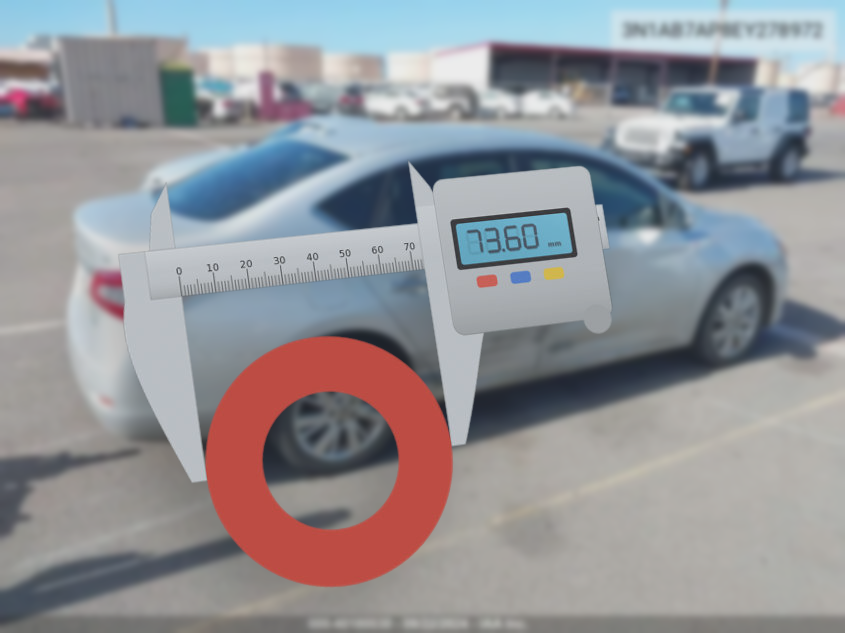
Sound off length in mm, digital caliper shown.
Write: 73.60 mm
